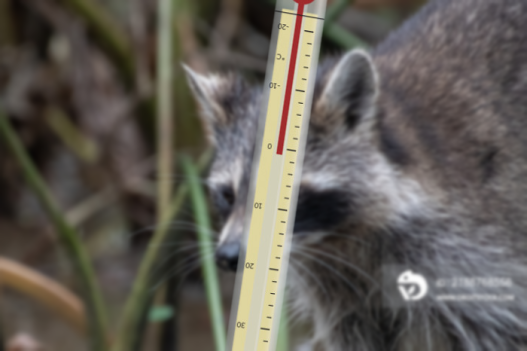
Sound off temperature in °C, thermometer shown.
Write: 1 °C
